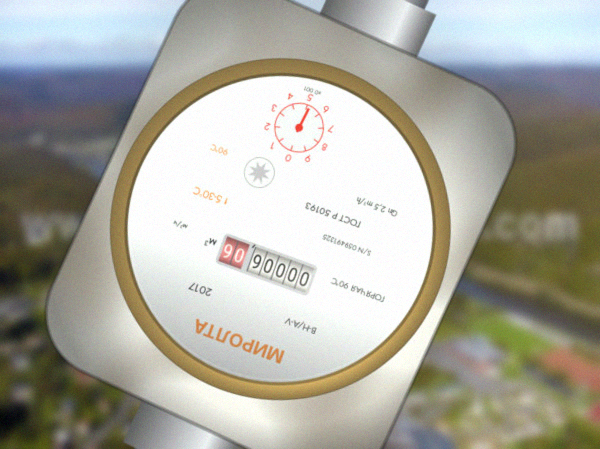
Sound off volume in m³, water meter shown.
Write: 6.065 m³
